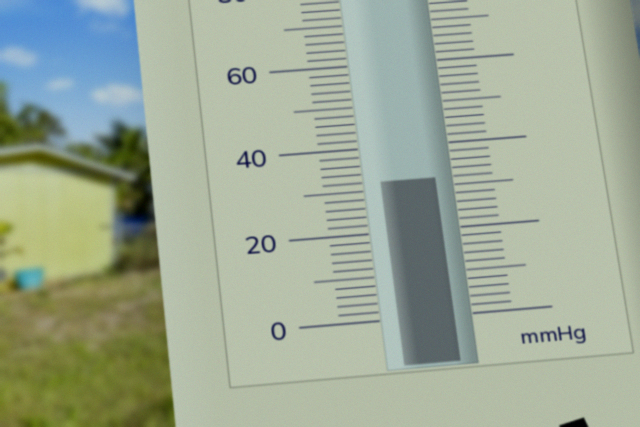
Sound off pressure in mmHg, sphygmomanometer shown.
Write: 32 mmHg
